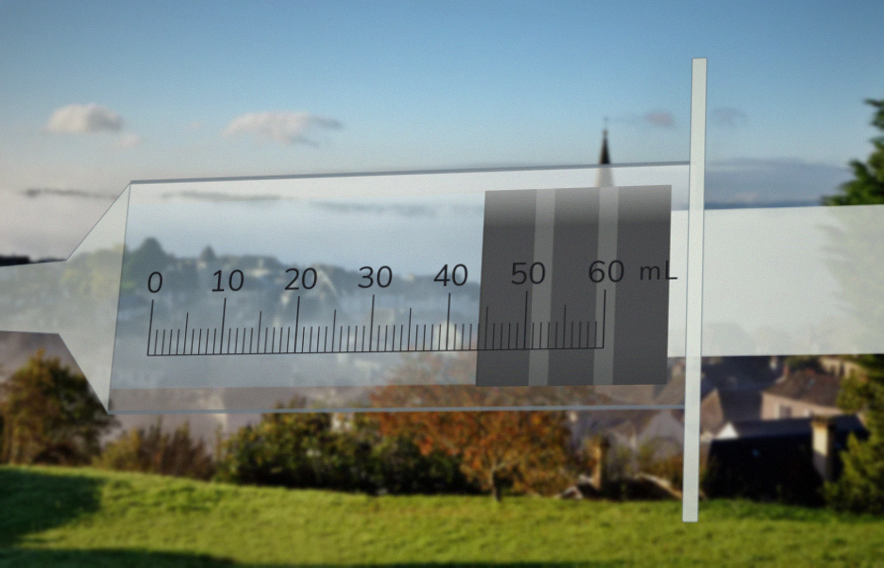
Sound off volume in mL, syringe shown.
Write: 44 mL
